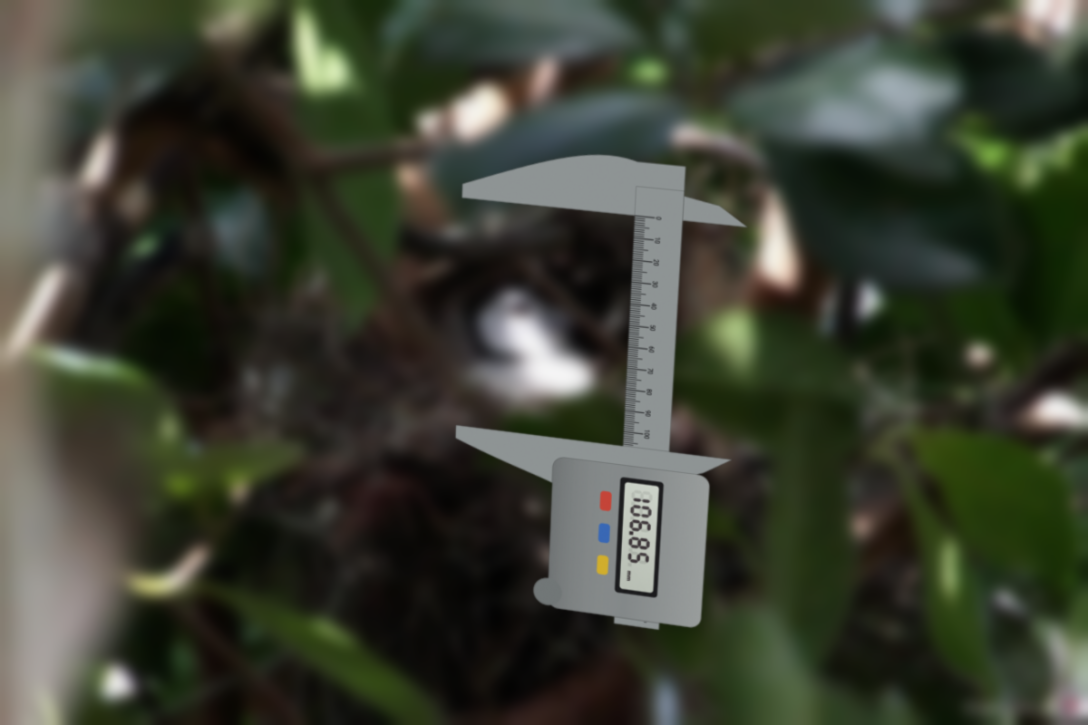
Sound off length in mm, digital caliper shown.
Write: 106.85 mm
